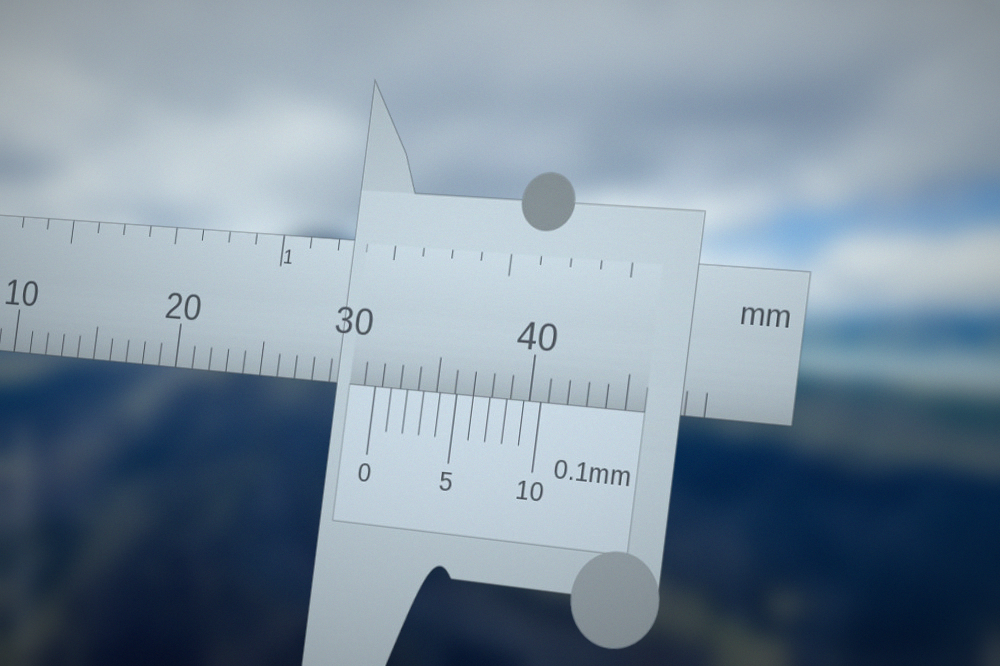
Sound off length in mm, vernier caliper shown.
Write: 31.6 mm
